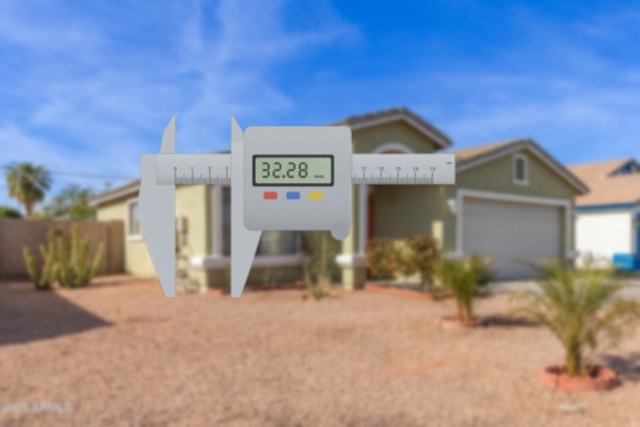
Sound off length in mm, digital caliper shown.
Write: 32.28 mm
